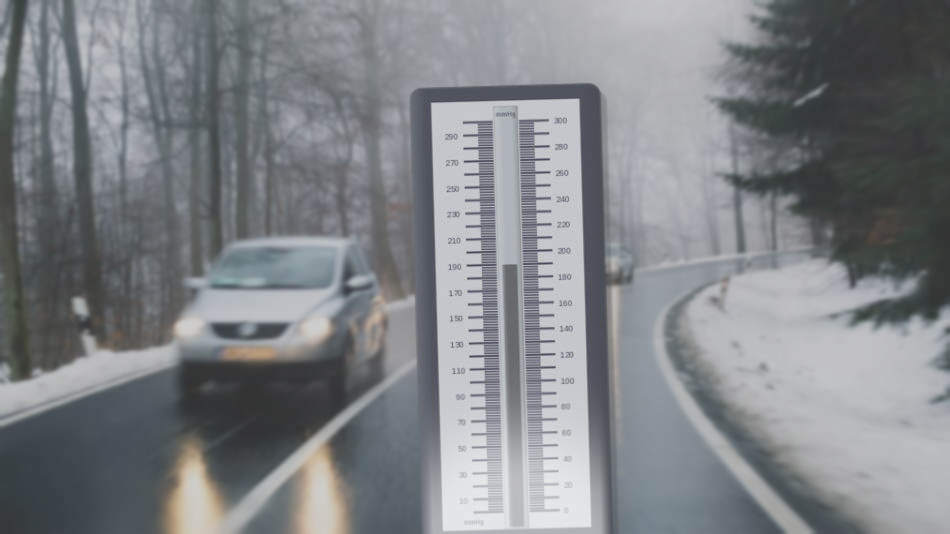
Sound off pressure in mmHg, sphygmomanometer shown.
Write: 190 mmHg
